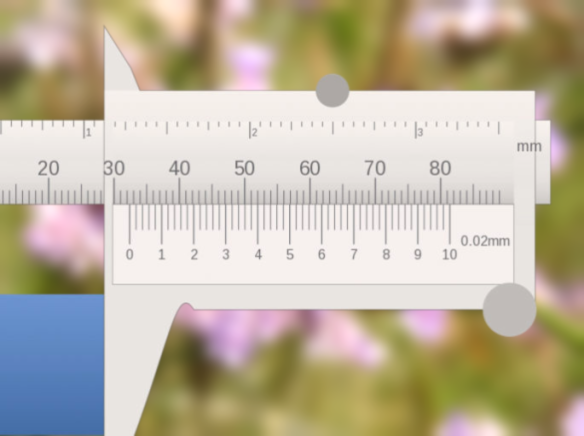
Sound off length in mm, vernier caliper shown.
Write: 32.4 mm
